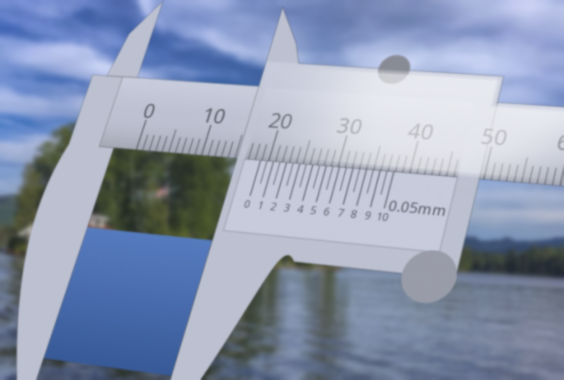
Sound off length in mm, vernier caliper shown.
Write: 18.8 mm
